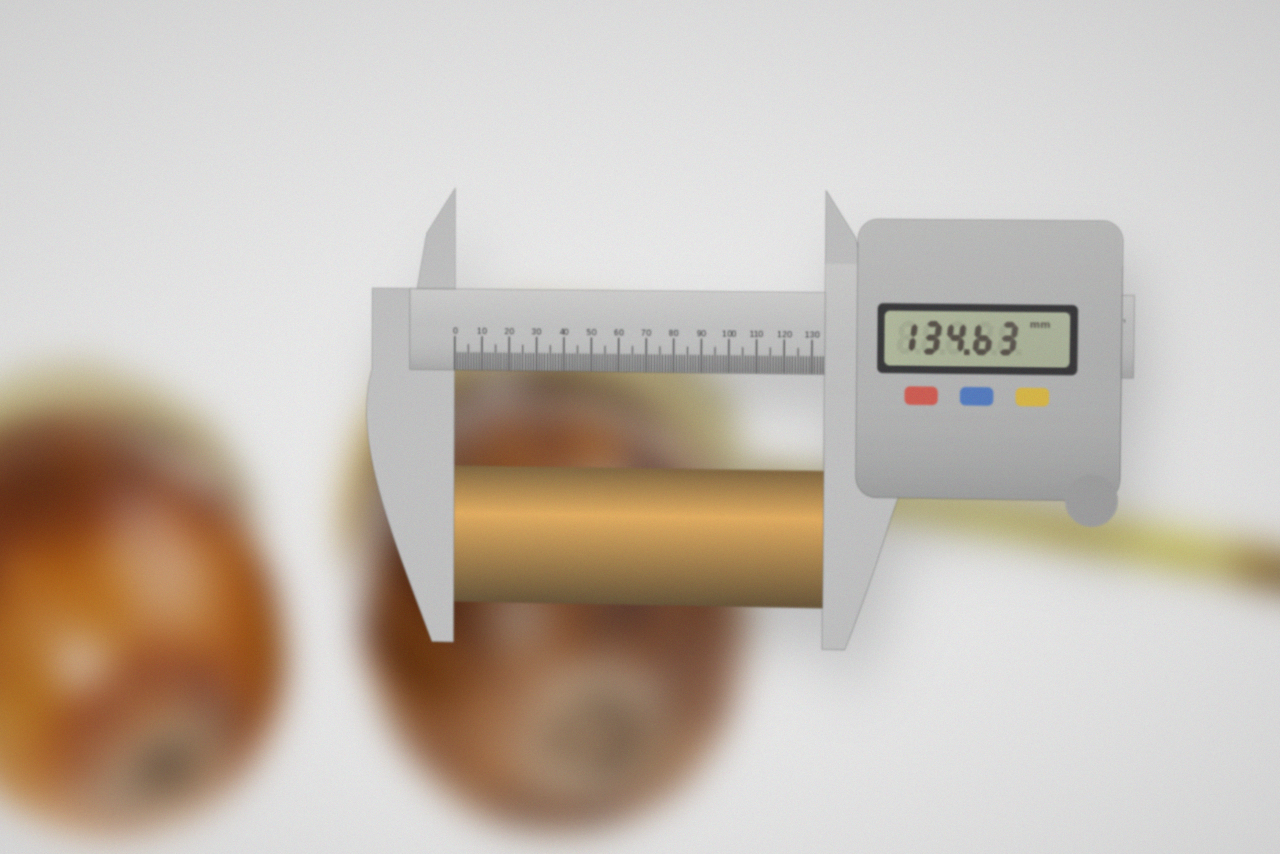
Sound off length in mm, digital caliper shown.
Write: 134.63 mm
